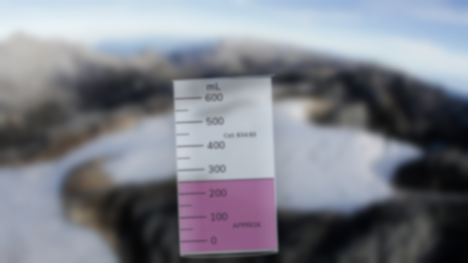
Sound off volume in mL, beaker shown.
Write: 250 mL
